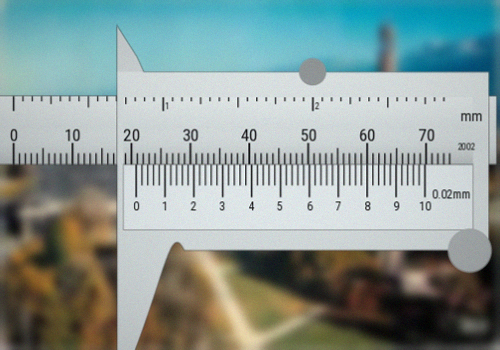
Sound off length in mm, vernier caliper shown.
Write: 20.8 mm
